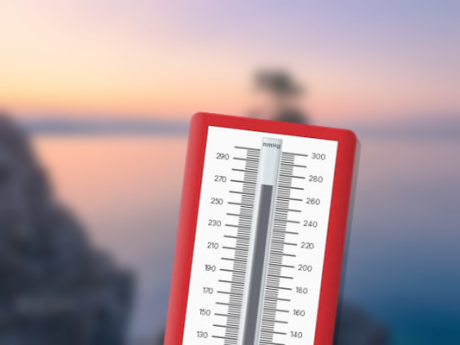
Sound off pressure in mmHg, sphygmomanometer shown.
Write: 270 mmHg
